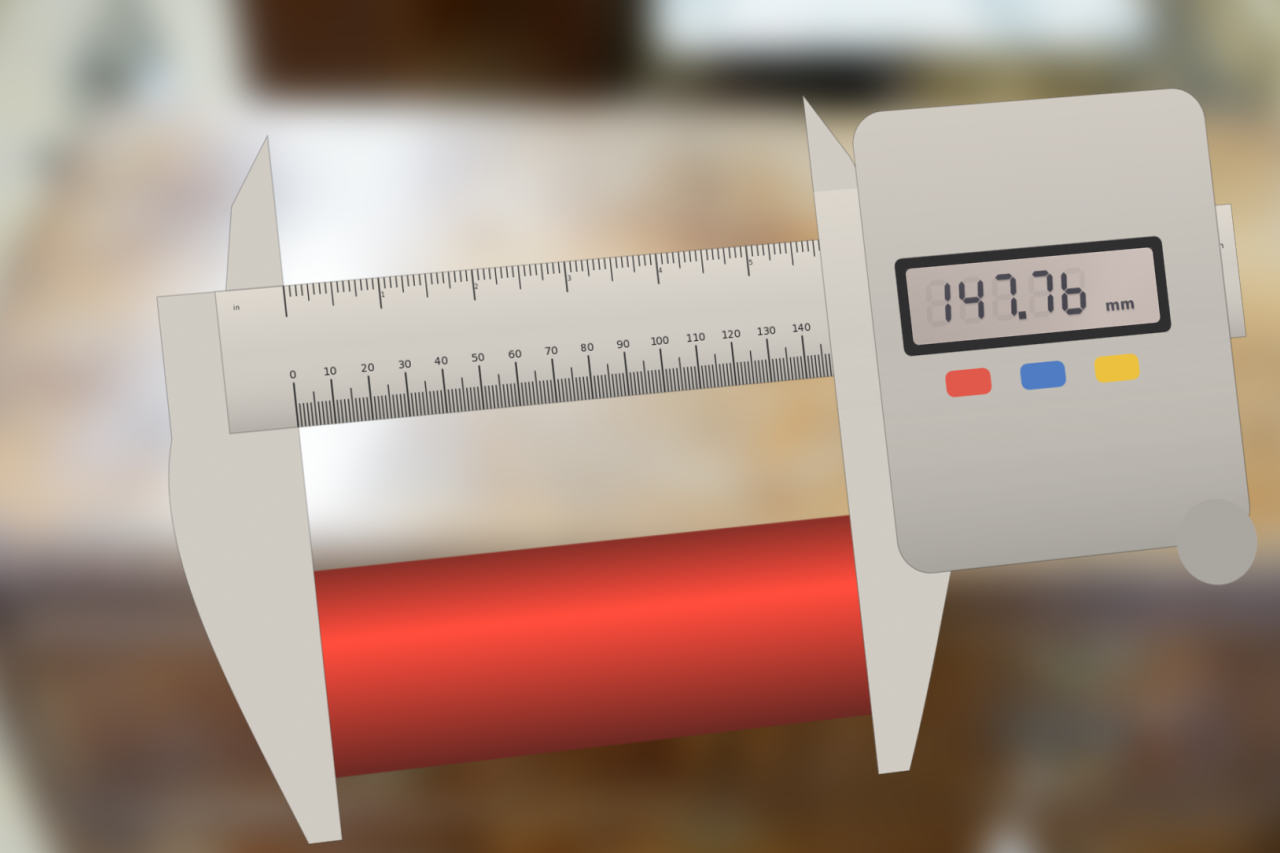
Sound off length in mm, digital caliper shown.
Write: 147.76 mm
